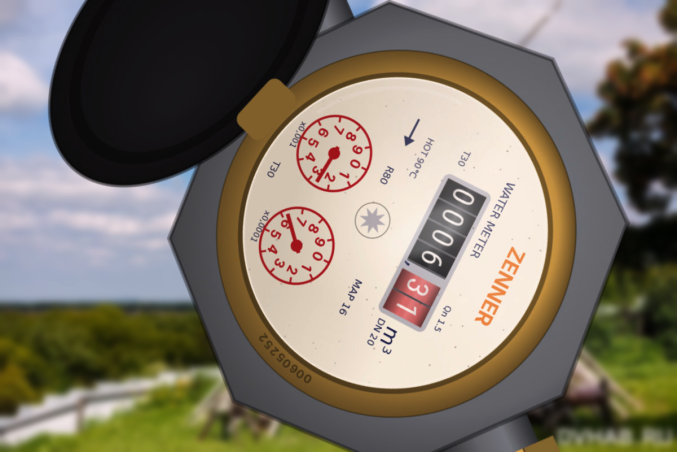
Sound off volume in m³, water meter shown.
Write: 6.3126 m³
